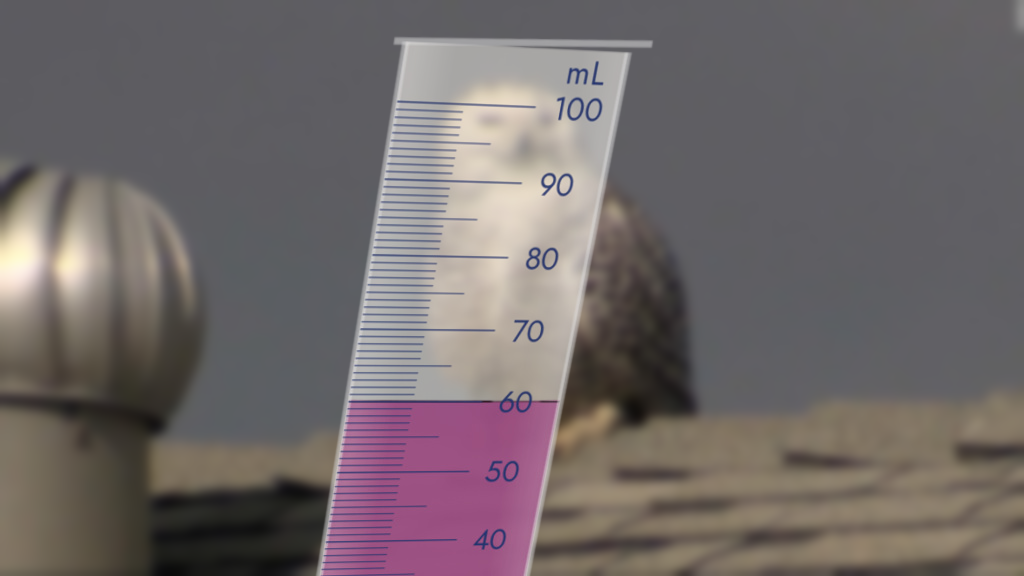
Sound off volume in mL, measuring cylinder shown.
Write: 60 mL
